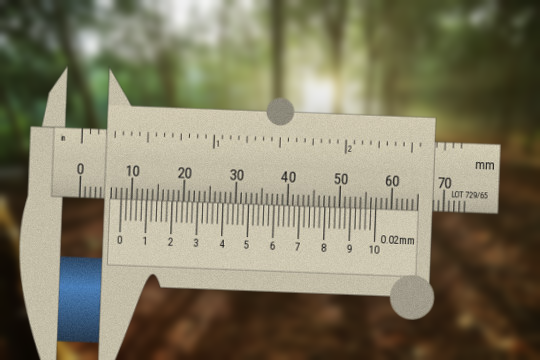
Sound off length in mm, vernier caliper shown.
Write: 8.0 mm
